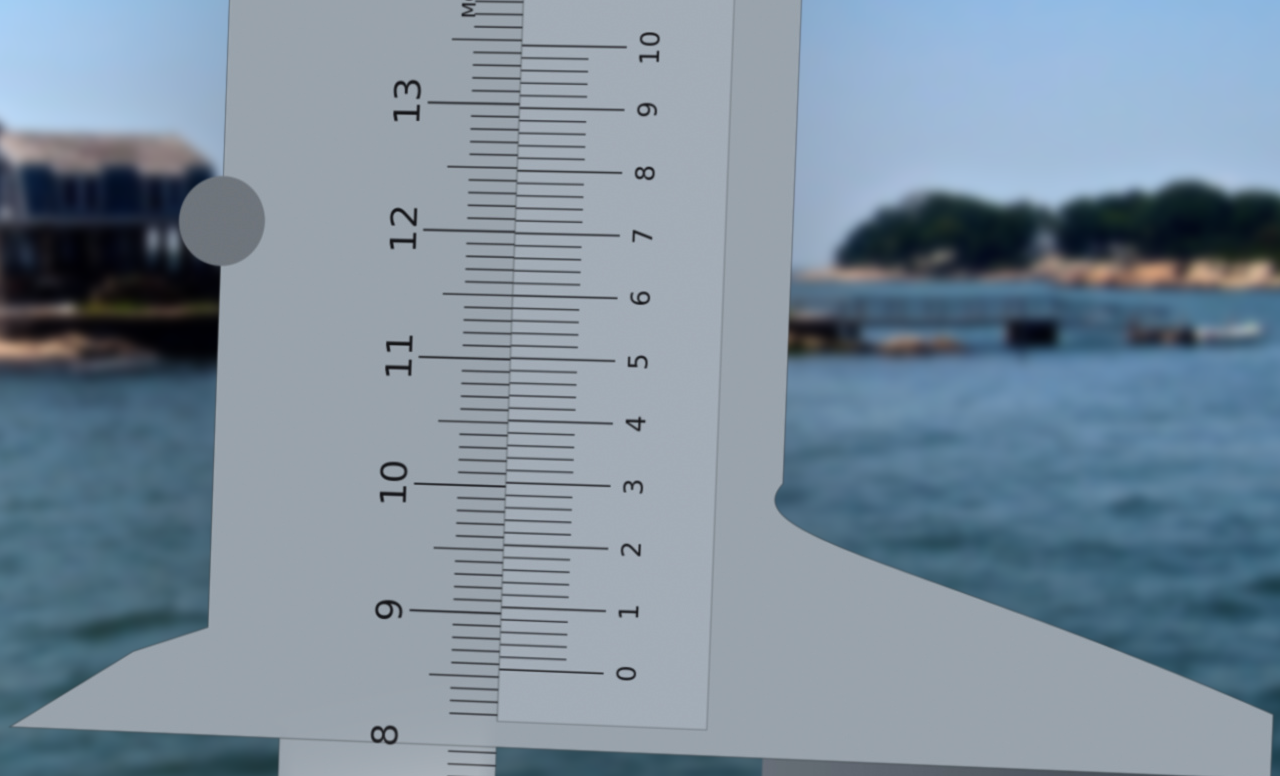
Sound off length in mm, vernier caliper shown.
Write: 85.6 mm
